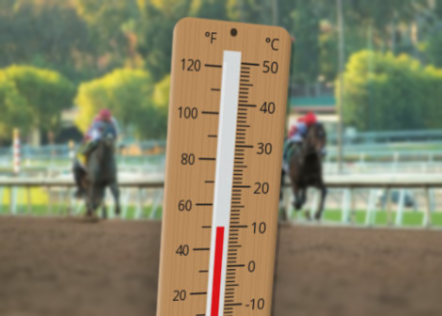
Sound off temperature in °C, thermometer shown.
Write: 10 °C
